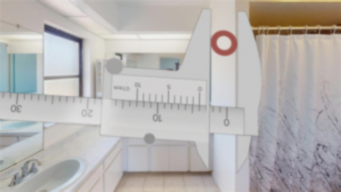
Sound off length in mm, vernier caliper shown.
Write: 4.0 mm
